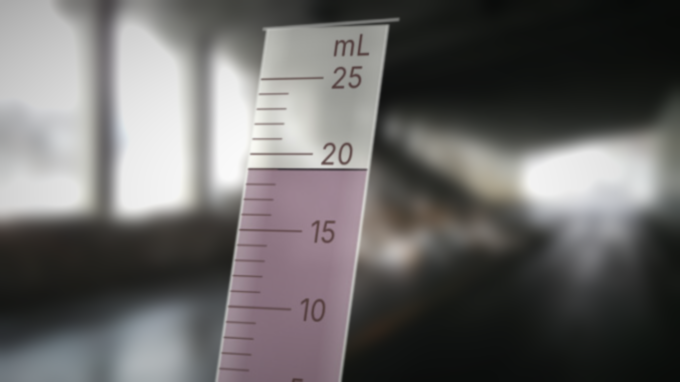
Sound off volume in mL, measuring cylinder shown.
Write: 19 mL
